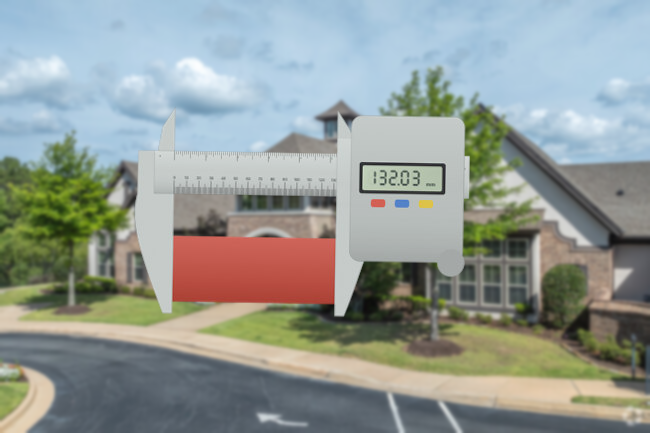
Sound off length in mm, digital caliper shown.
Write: 132.03 mm
